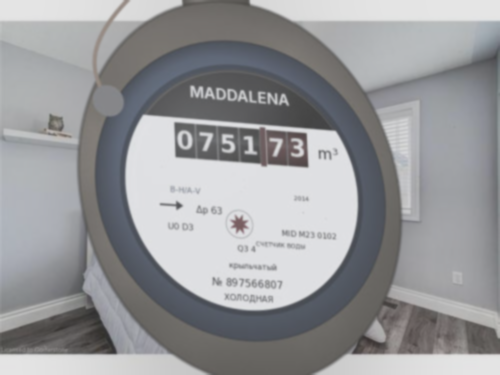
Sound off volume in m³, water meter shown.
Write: 751.73 m³
